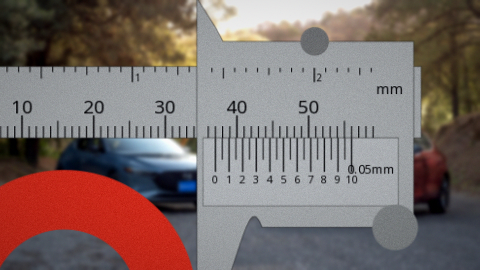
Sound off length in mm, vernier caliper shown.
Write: 37.0 mm
